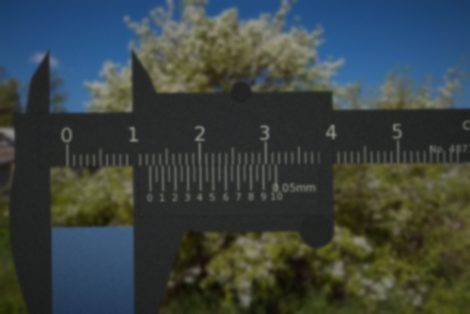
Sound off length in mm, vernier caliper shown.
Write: 12.5 mm
